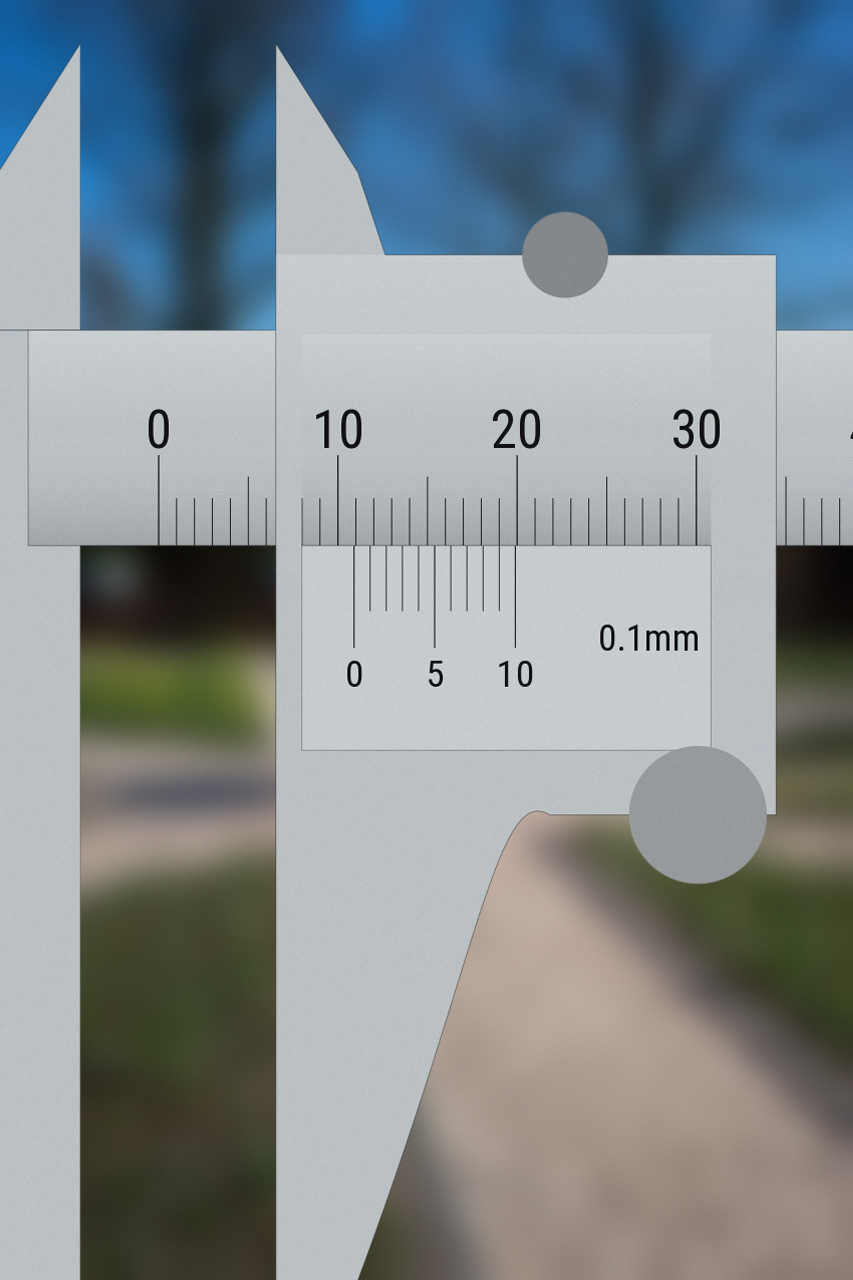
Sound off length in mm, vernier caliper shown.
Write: 10.9 mm
